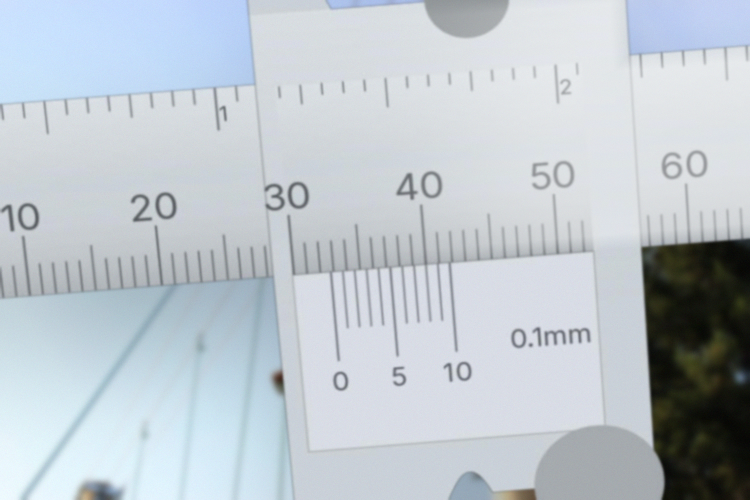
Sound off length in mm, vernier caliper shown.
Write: 32.8 mm
